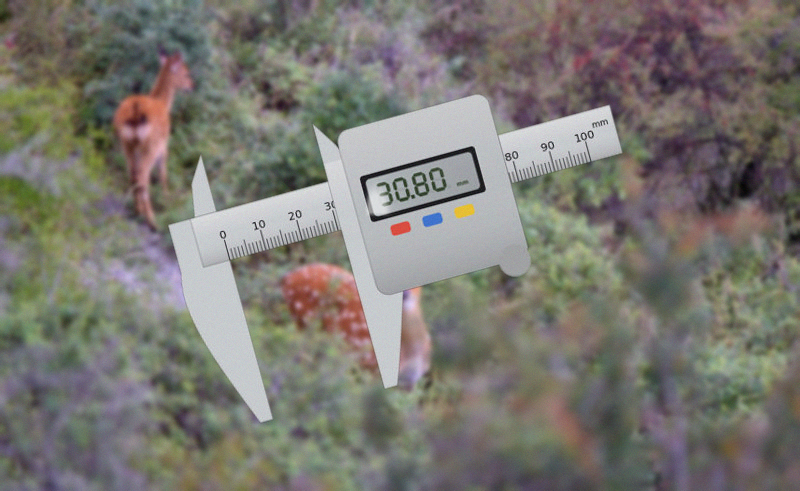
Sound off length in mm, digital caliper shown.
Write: 30.80 mm
